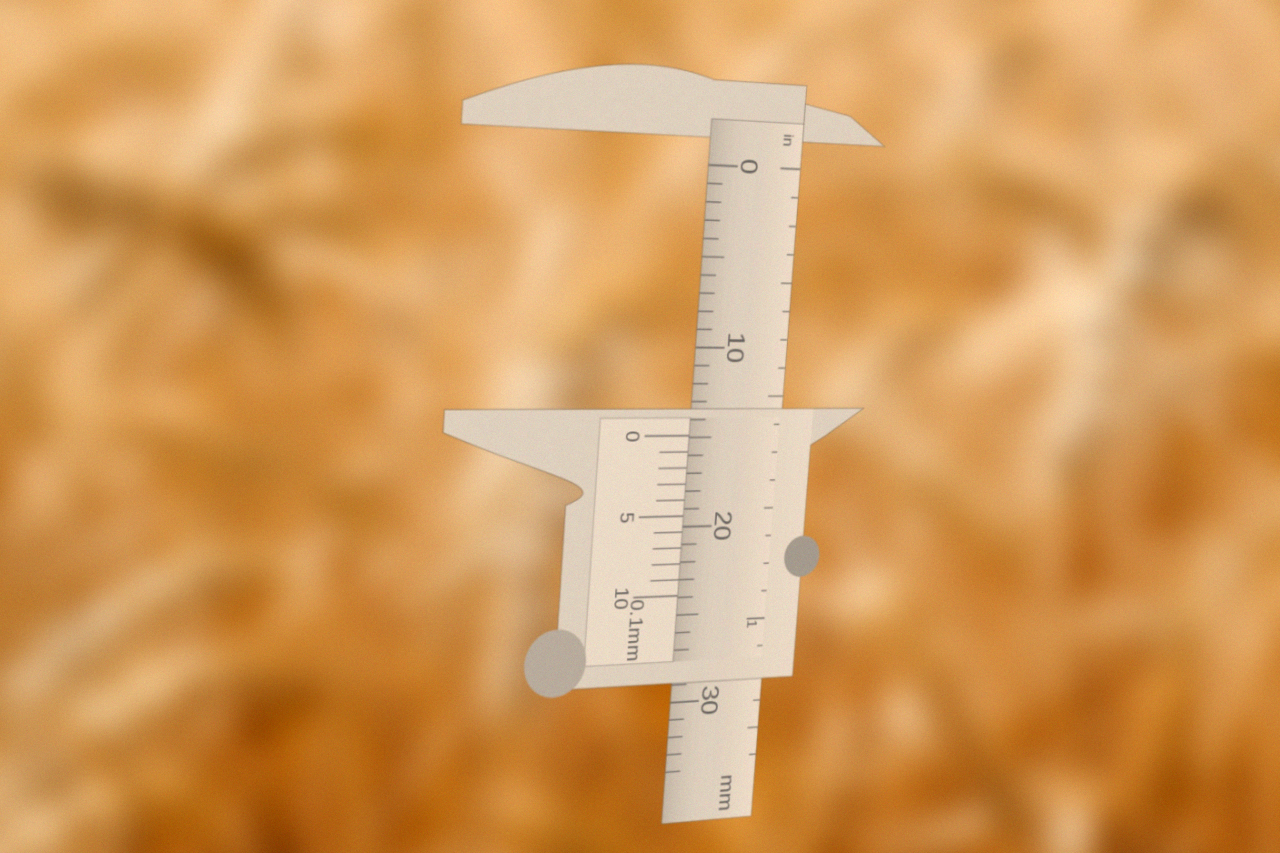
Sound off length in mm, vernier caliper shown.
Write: 14.9 mm
